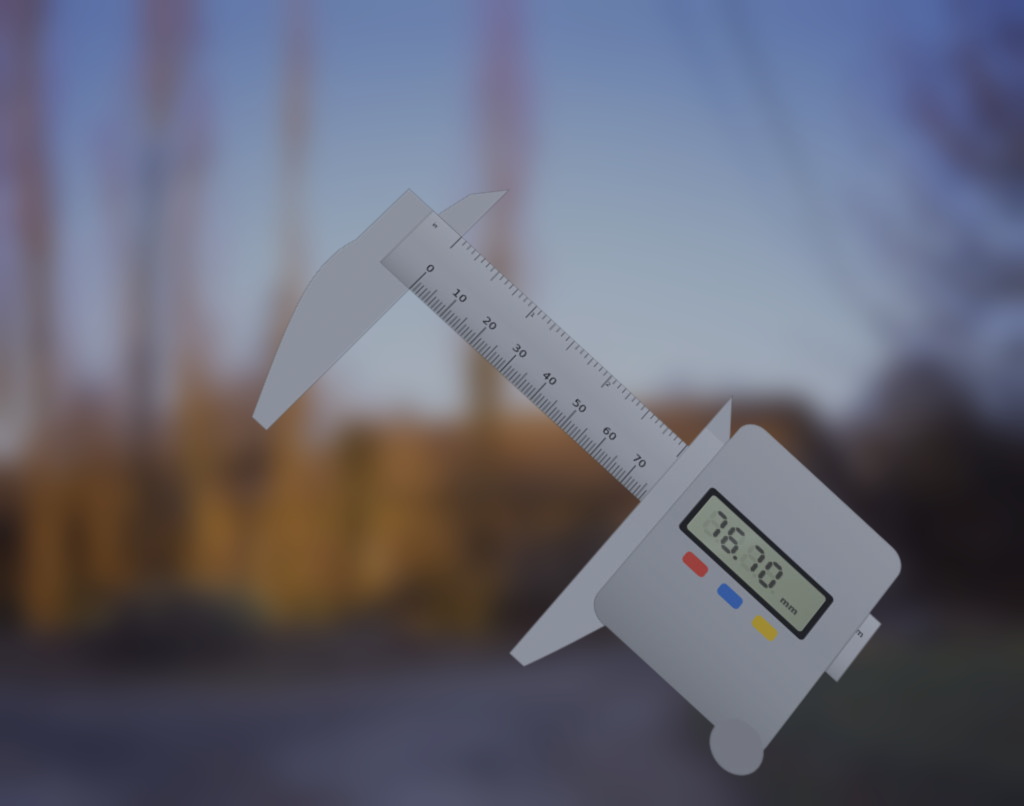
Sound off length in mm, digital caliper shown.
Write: 76.70 mm
